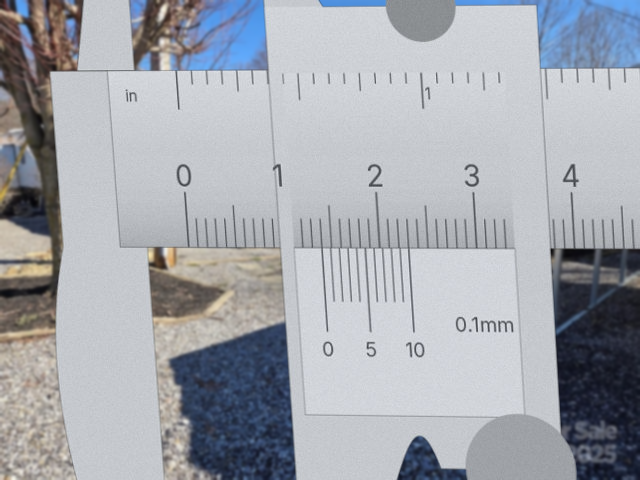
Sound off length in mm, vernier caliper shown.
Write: 14.0 mm
